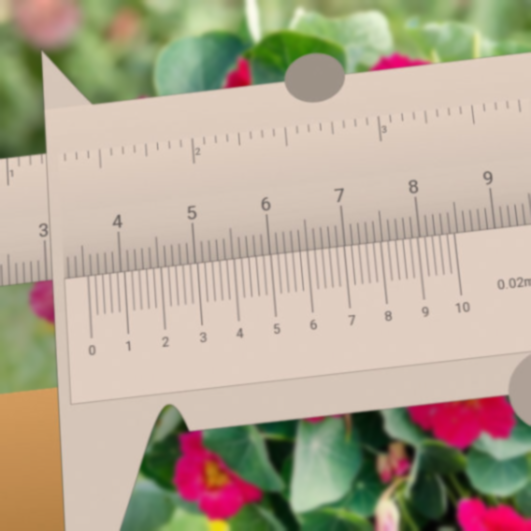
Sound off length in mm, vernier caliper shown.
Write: 35.6 mm
